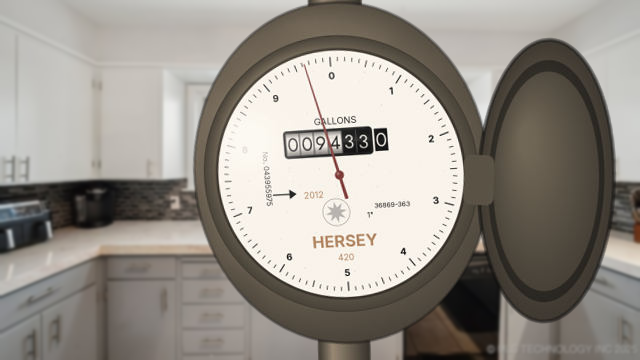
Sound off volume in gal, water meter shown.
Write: 94329.6 gal
